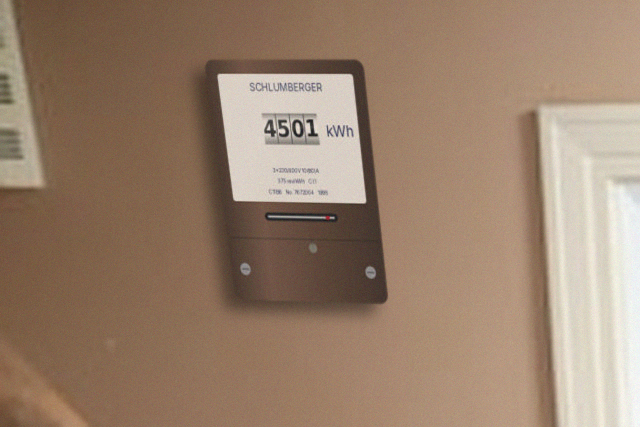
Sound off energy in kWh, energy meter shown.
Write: 4501 kWh
